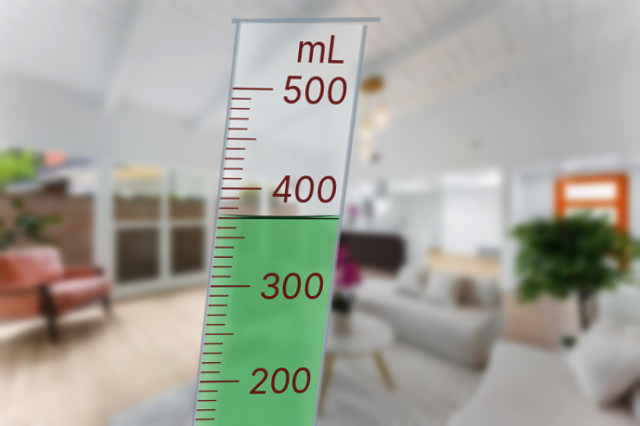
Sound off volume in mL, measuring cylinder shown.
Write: 370 mL
